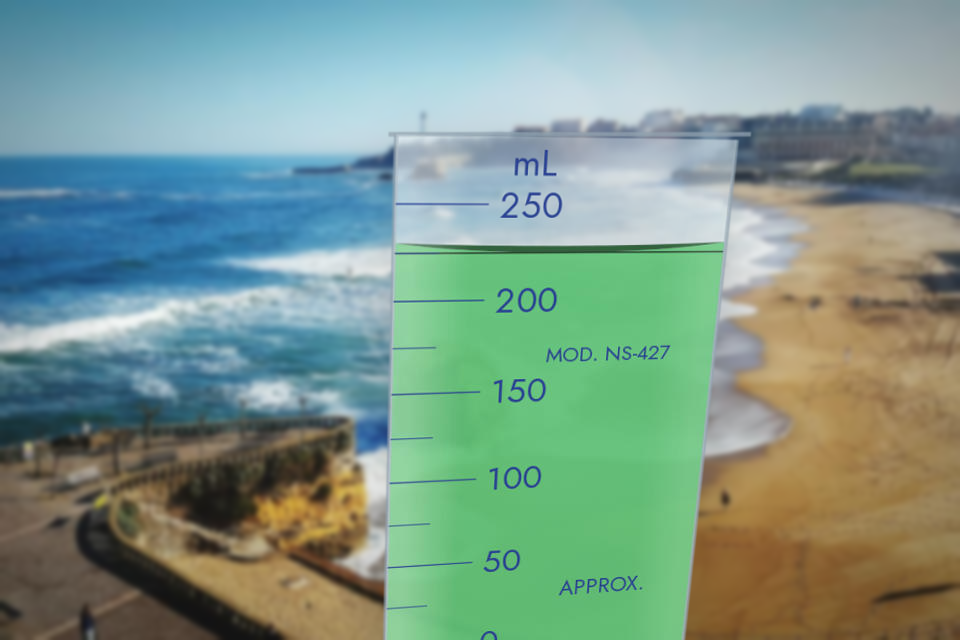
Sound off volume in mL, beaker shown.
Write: 225 mL
